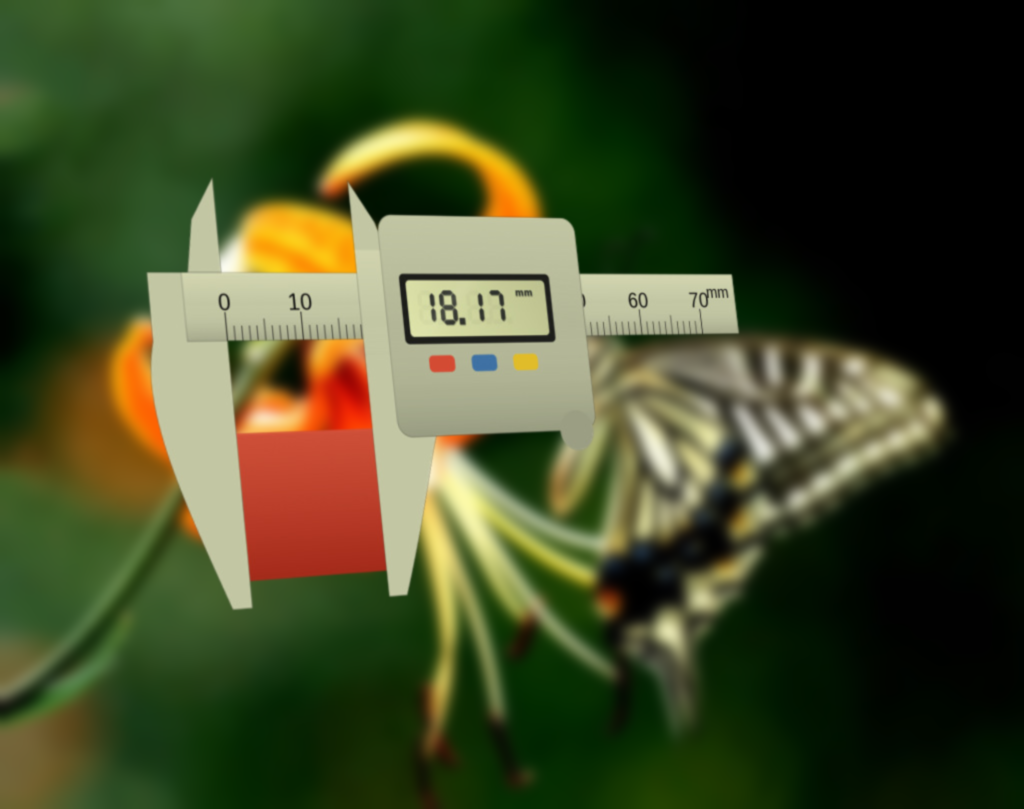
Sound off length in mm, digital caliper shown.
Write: 18.17 mm
